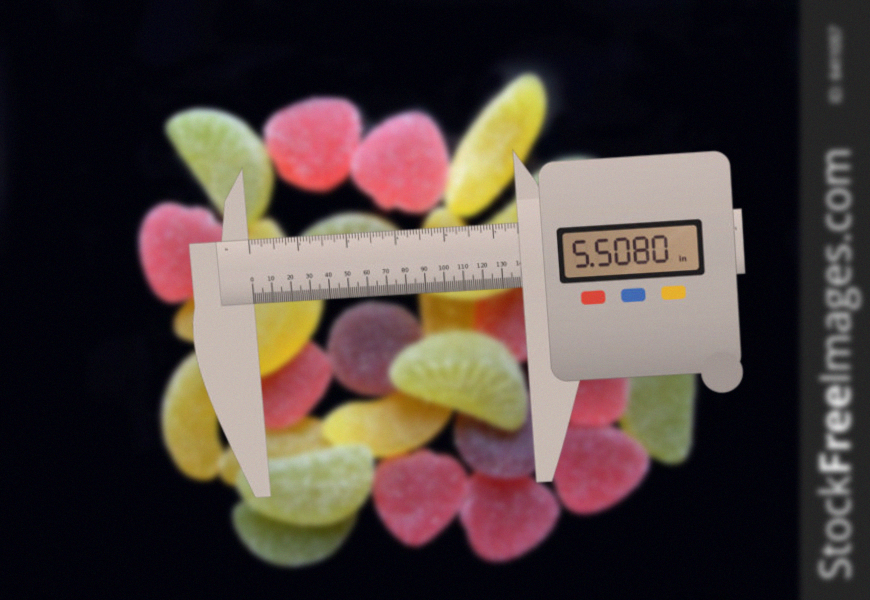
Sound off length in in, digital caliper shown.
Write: 5.5080 in
